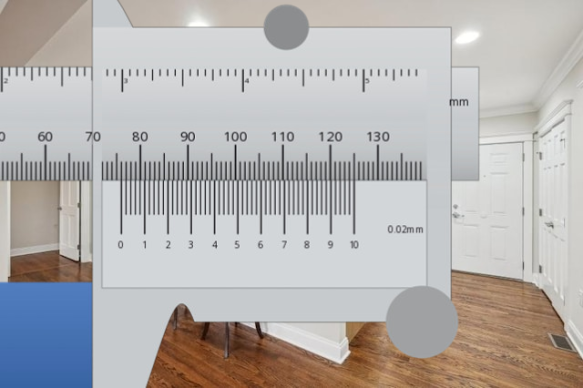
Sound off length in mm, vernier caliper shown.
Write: 76.0 mm
